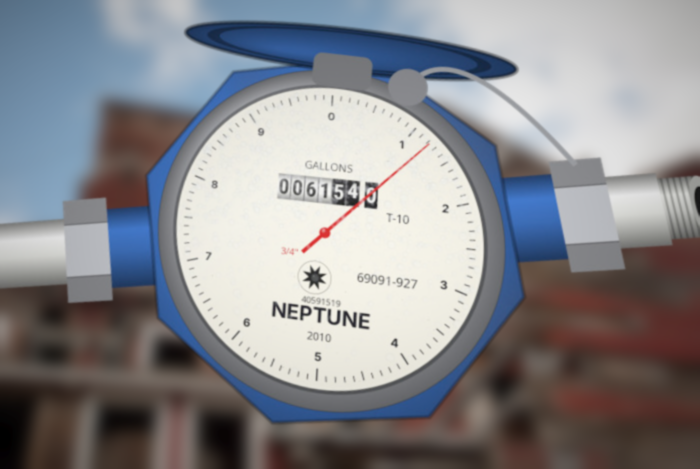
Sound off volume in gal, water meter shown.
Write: 61541.2 gal
